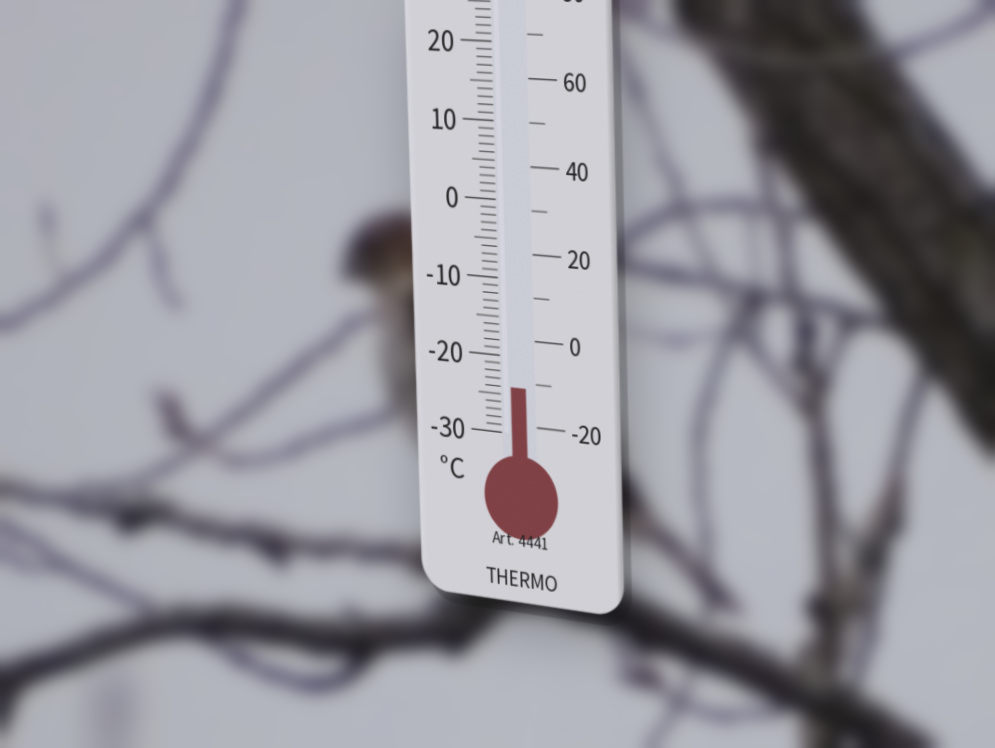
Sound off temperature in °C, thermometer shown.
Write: -24 °C
